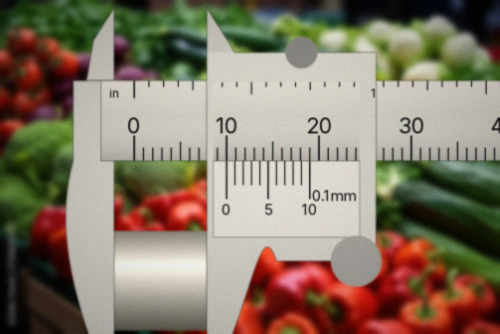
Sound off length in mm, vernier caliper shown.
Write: 10.0 mm
